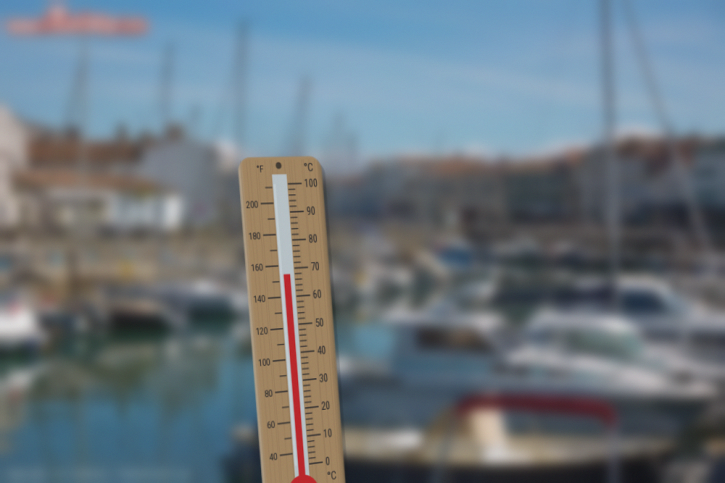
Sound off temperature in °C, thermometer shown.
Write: 68 °C
